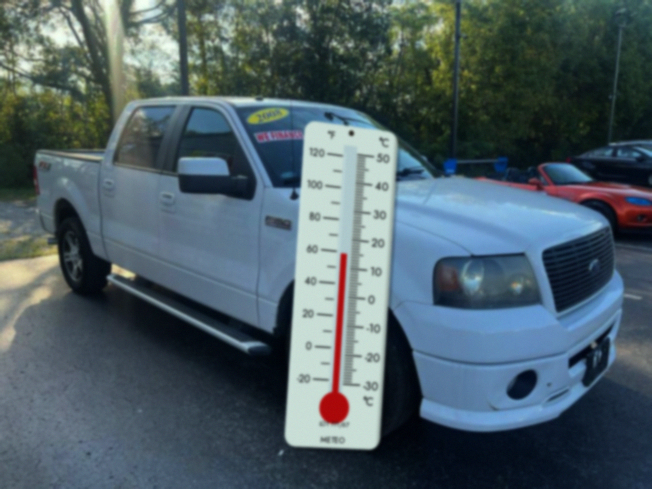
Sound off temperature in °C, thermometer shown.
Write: 15 °C
